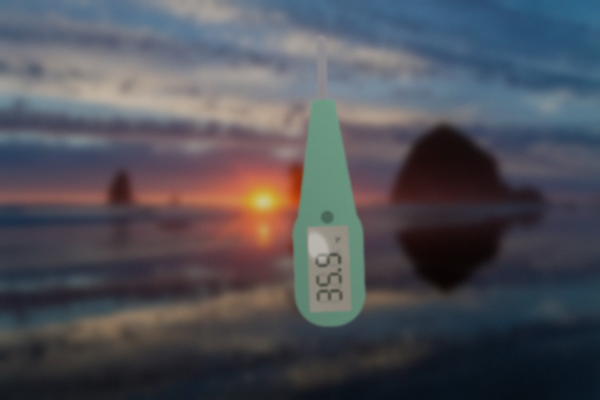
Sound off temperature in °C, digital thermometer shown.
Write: 35.9 °C
